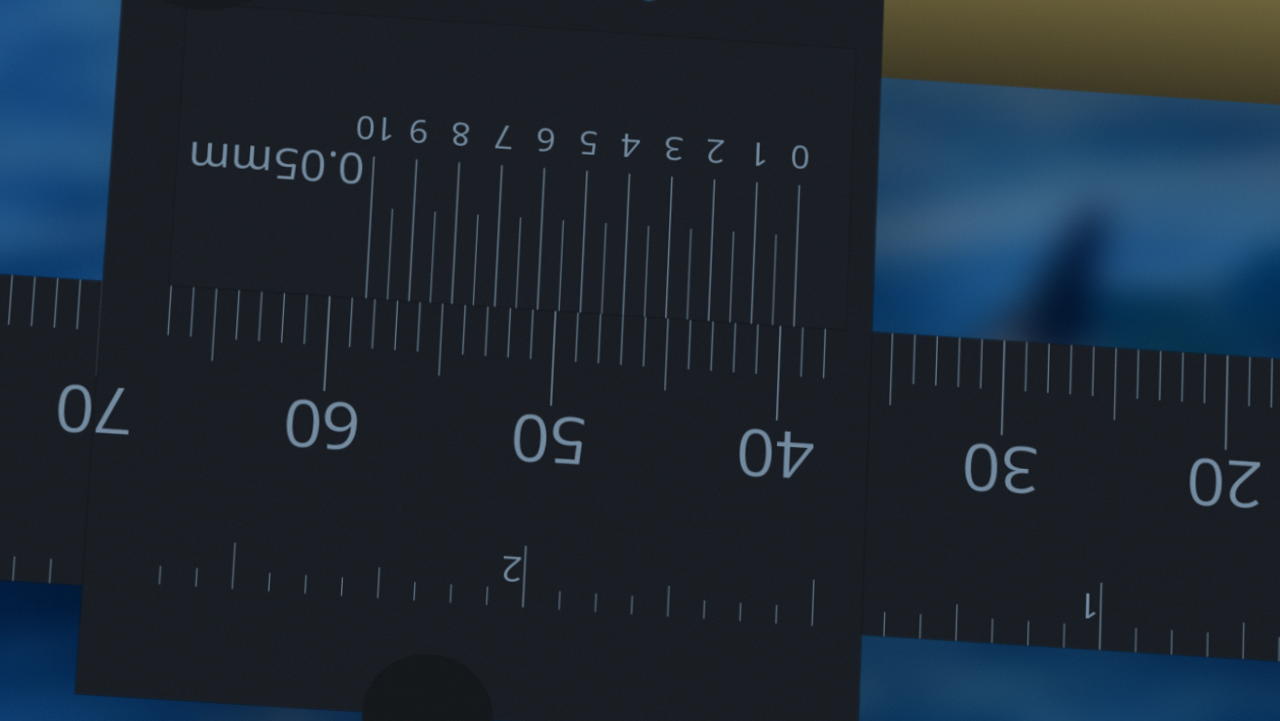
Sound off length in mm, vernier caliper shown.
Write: 39.4 mm
